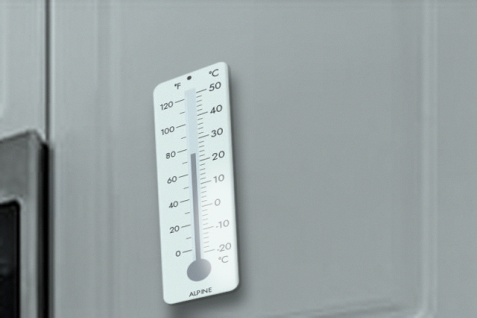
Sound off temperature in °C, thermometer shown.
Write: 24 °C
